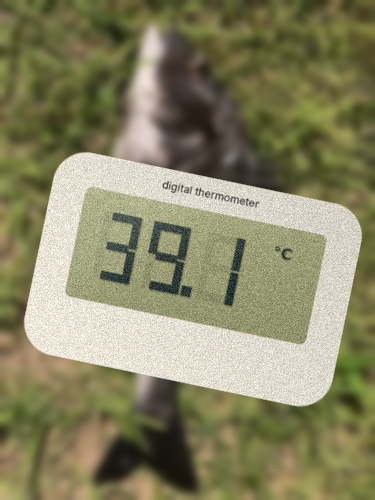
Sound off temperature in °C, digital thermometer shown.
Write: 39.1 °C
